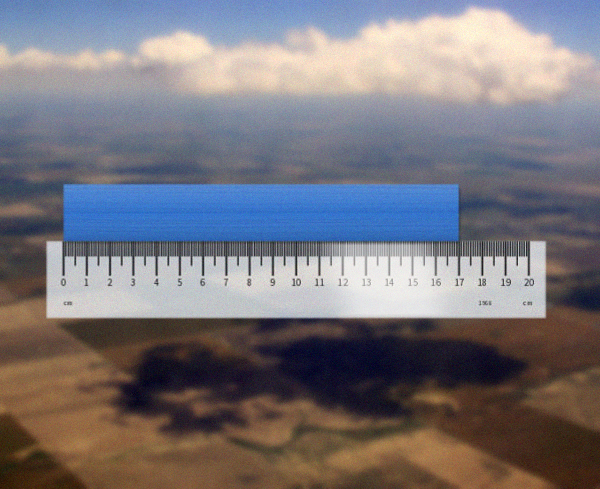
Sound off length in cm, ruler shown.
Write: 17 cm
